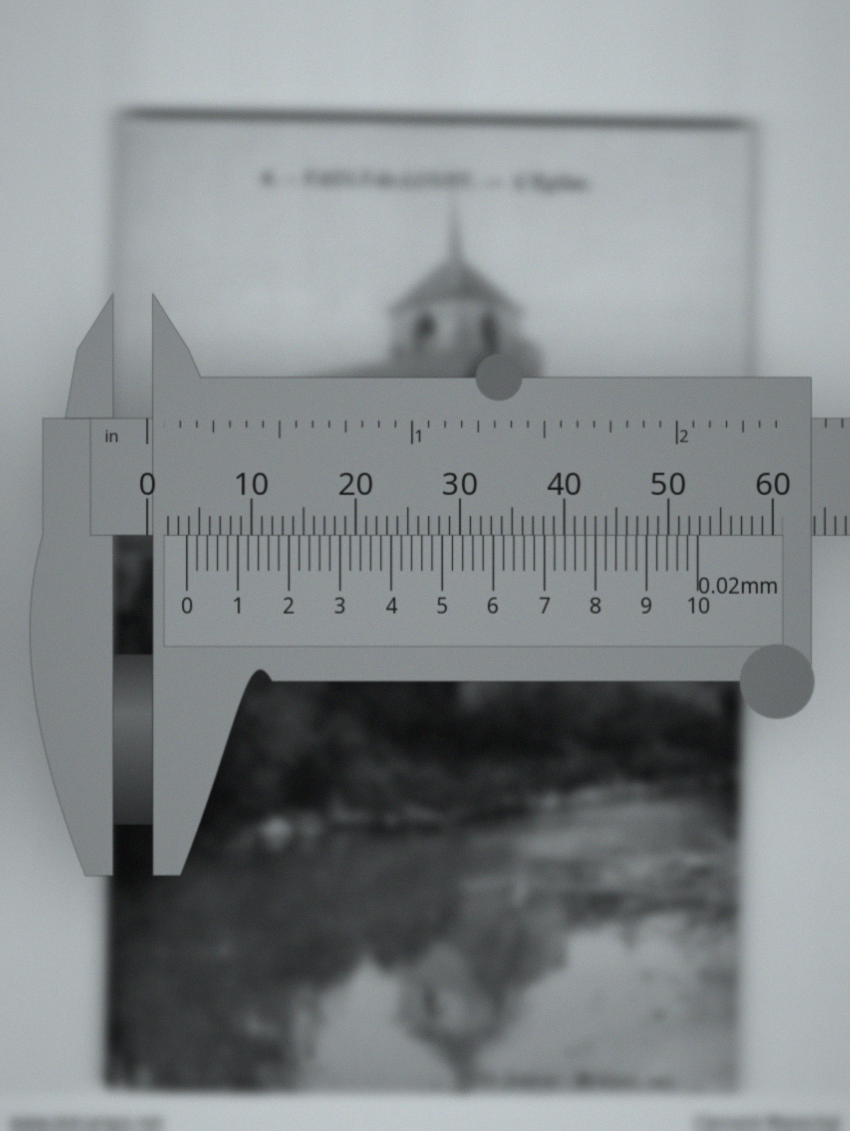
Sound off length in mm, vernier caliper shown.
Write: 3.8 mm
